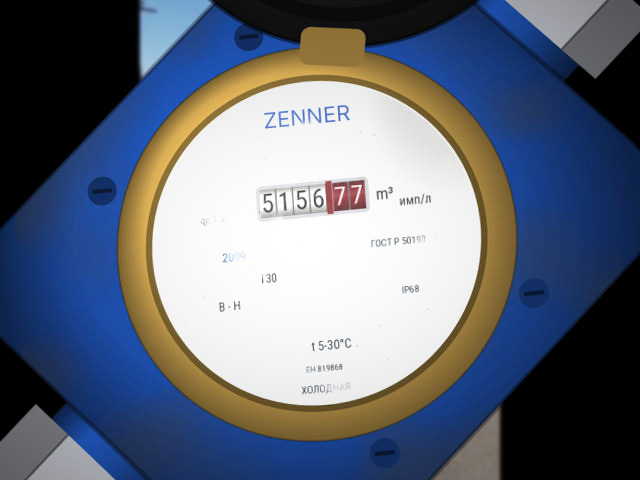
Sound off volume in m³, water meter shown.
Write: 5156.77 m³
